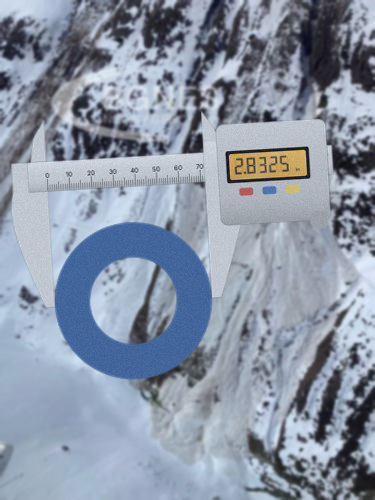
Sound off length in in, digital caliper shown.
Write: 2.8325 in
